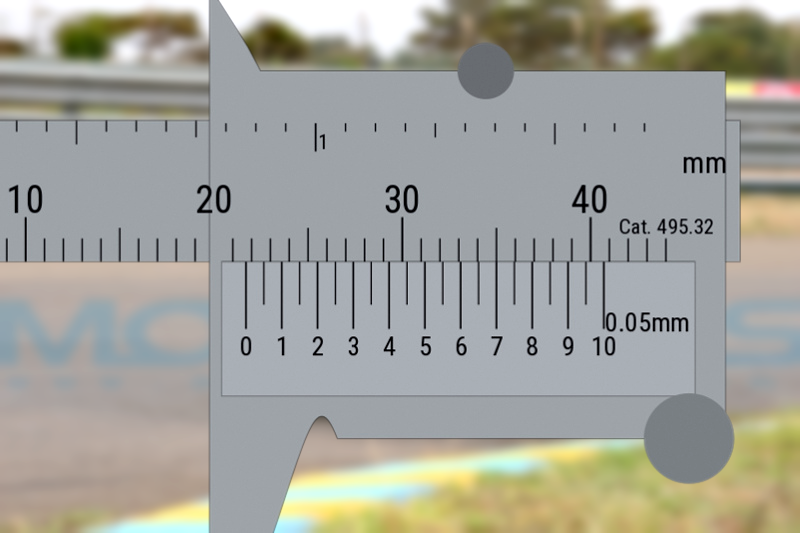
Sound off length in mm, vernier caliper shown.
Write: 21.7 mm
